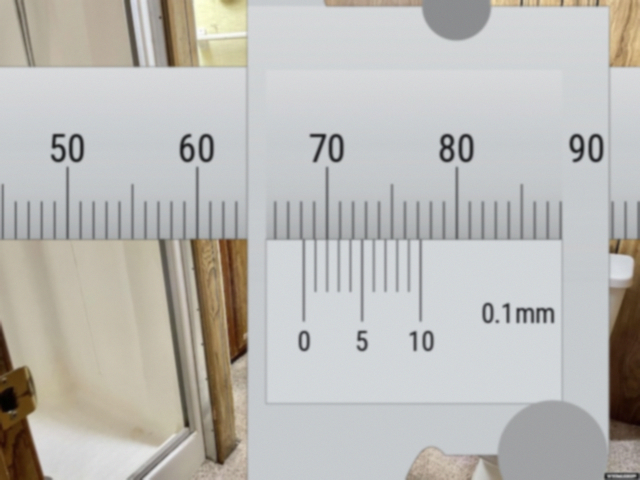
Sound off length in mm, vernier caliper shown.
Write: 68.2 mm
